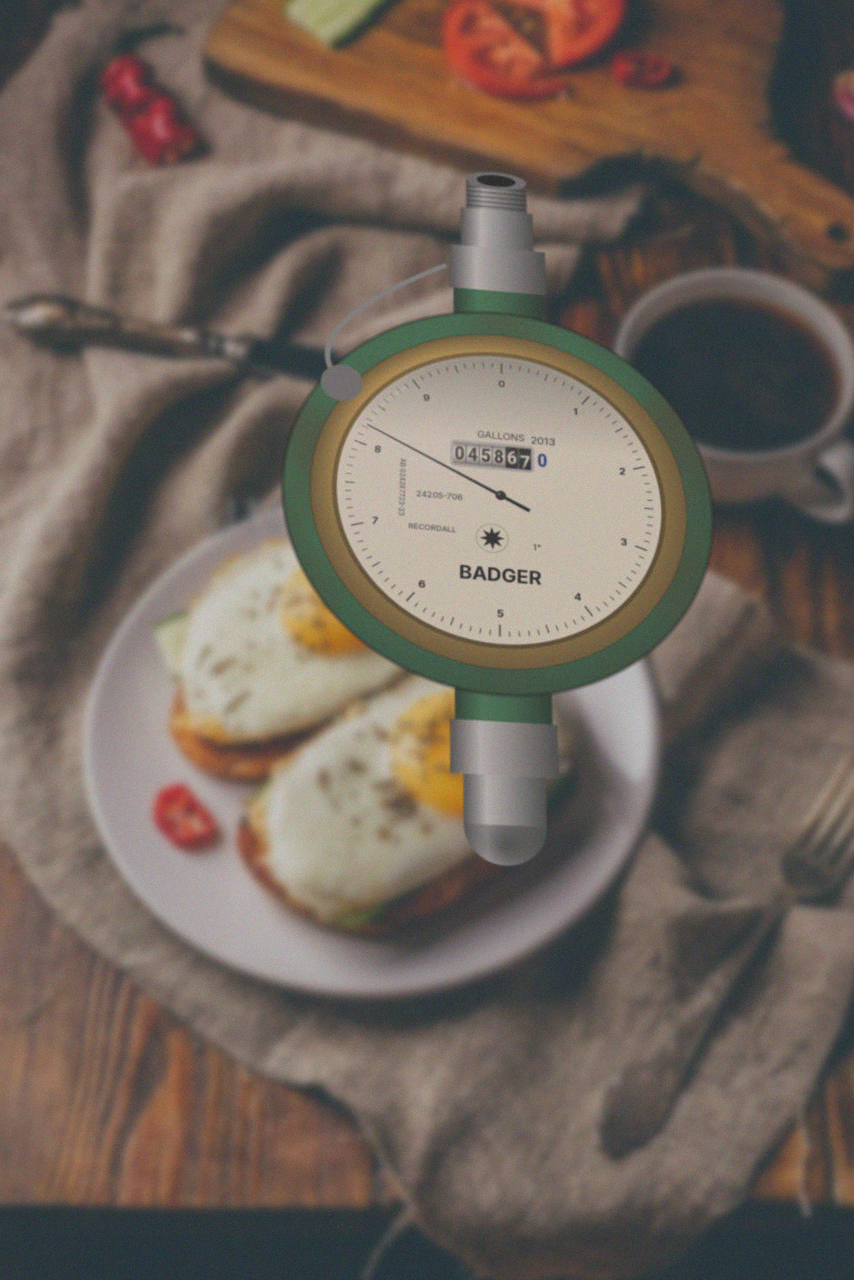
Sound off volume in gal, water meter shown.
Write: 458668.2 gal
